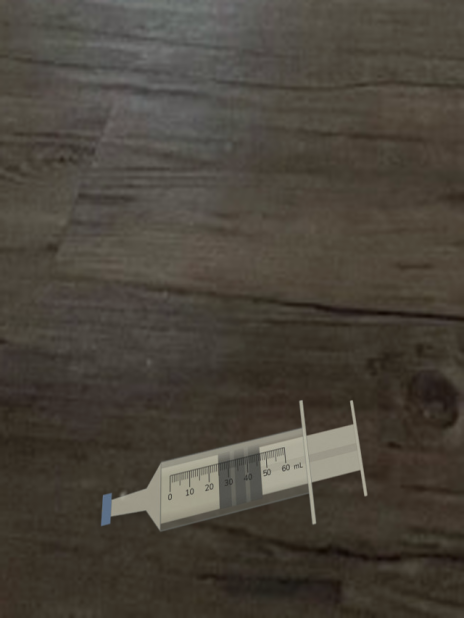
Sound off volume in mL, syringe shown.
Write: 25 mL
